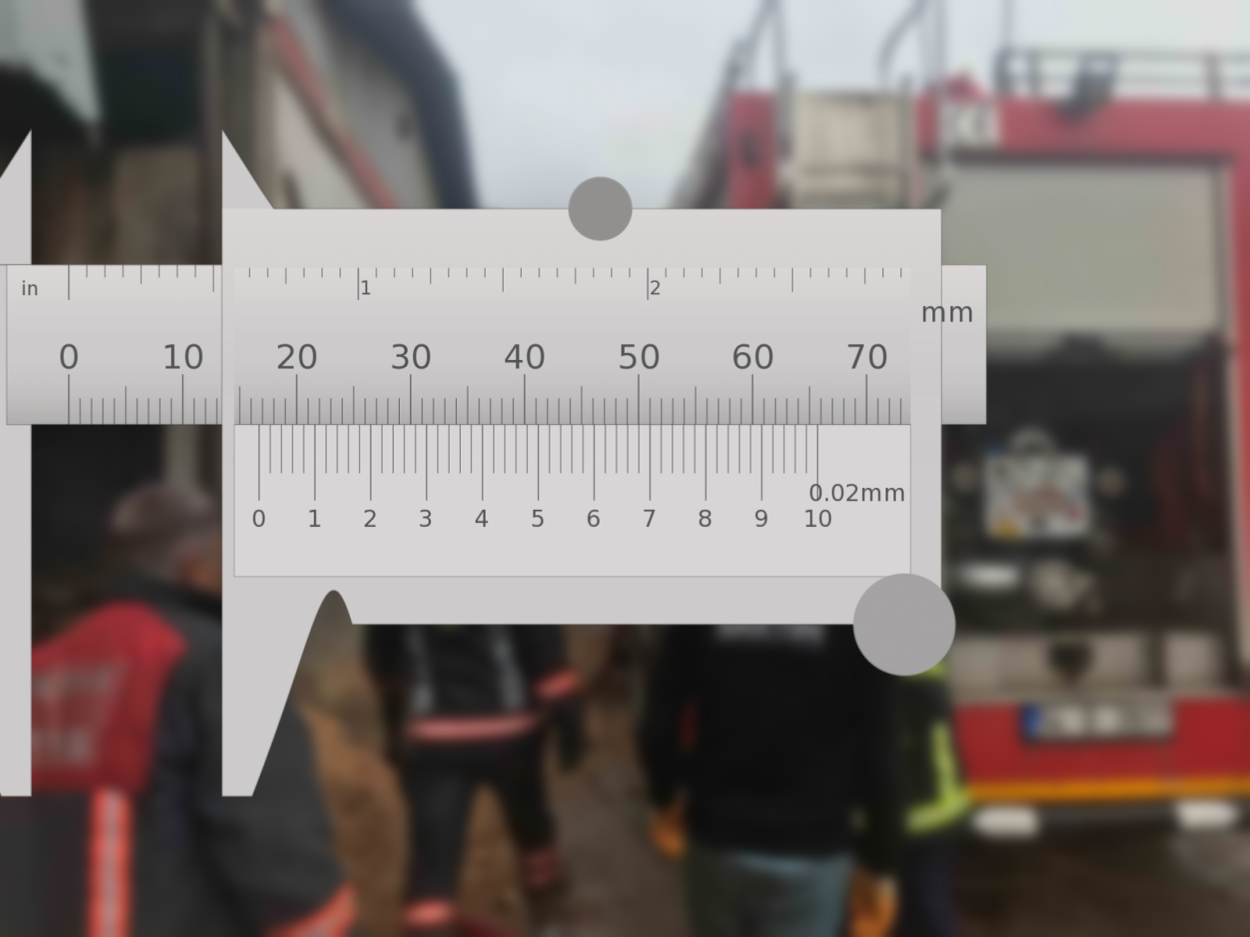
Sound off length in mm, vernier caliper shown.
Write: 16.7 mm
